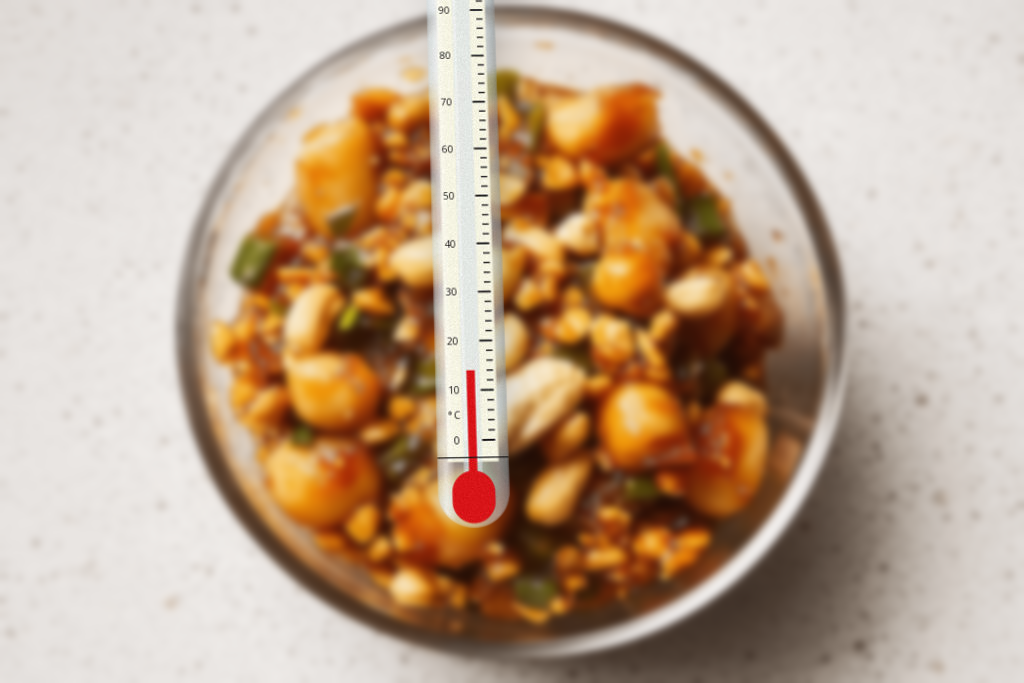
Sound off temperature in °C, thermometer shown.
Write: 14 °C
